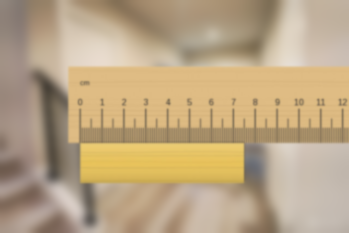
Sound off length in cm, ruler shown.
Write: 7.5 cm
